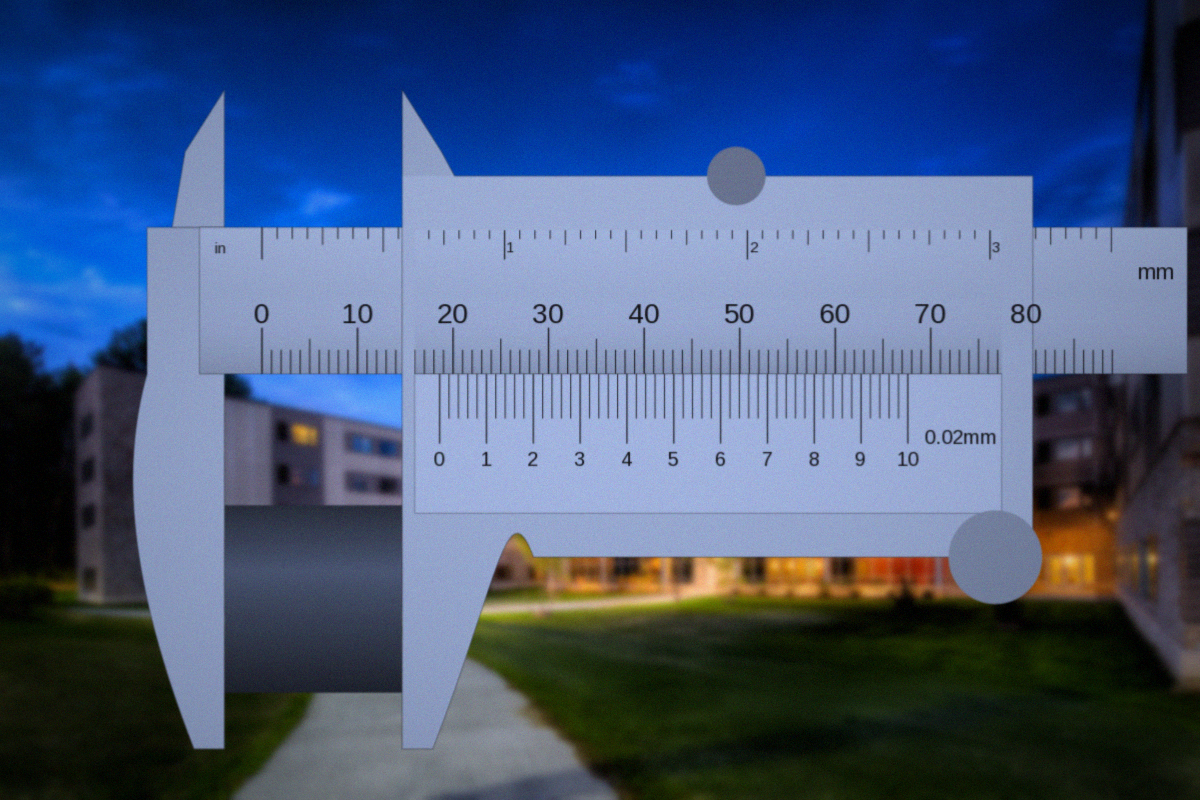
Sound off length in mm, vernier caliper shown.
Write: 18.6 mm
